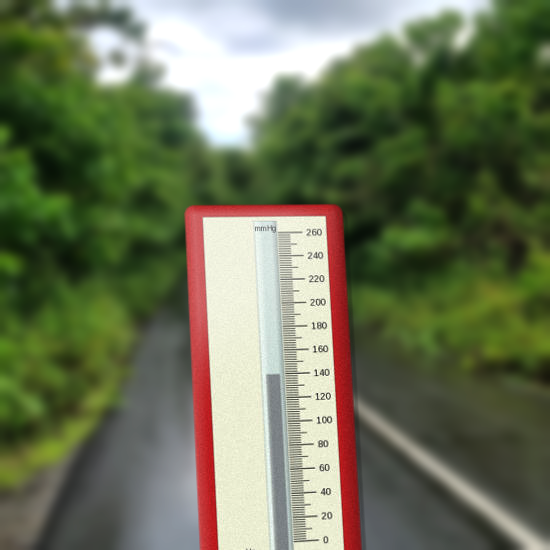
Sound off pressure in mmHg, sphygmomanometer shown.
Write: 140 mmHg
